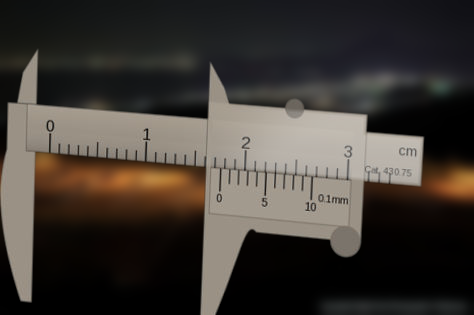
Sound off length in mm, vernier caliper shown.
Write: 17.6 mm
